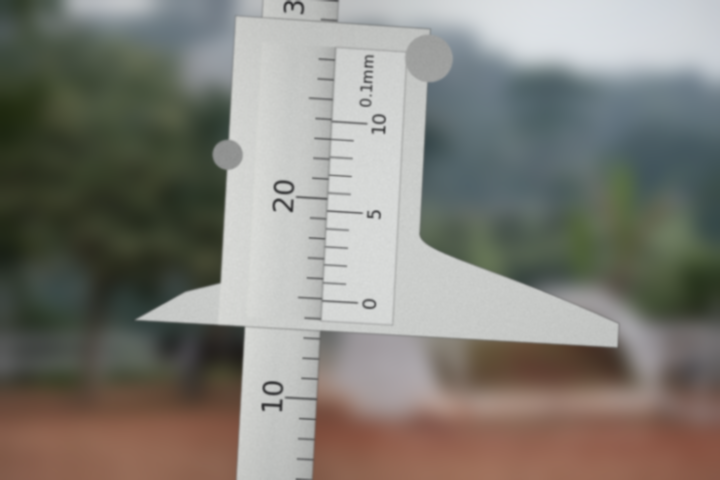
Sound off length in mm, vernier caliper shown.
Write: 14.9 mm
